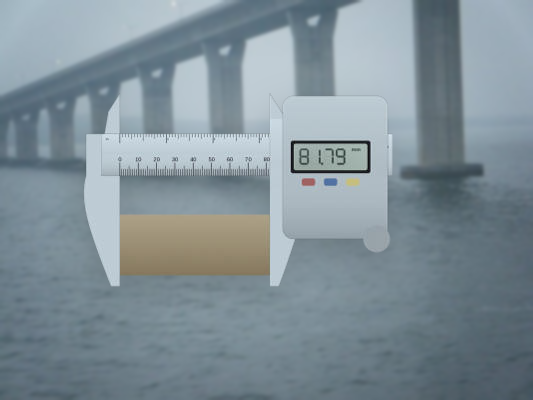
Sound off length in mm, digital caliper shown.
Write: 81.79 mm
